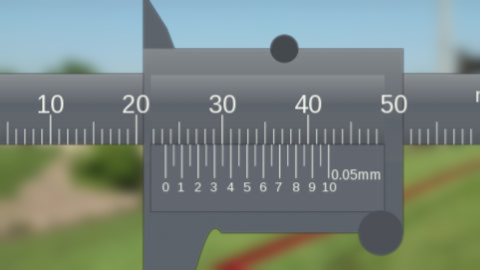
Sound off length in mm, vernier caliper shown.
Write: 23.4 mm
